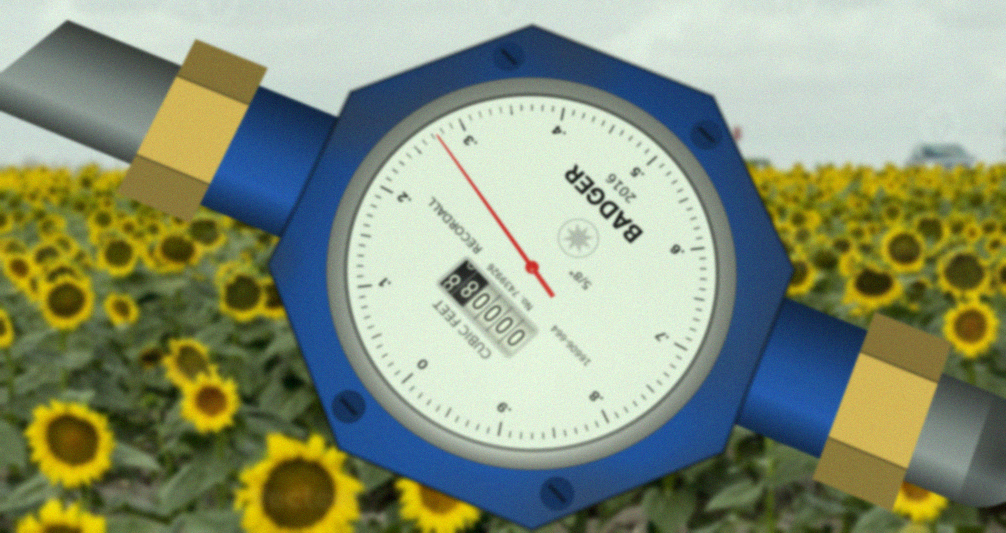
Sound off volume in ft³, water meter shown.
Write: 88.27 ft³
